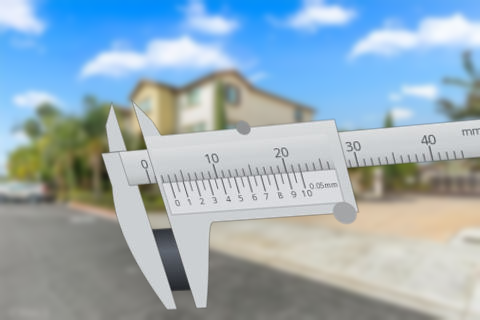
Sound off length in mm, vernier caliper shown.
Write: 3.0 mm
